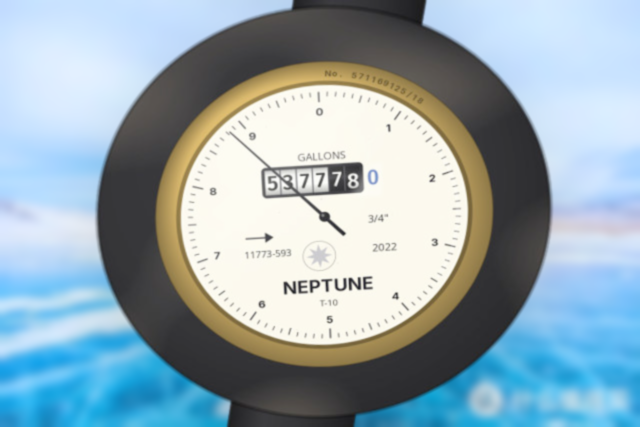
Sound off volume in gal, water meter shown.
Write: 5377778.8 gal
